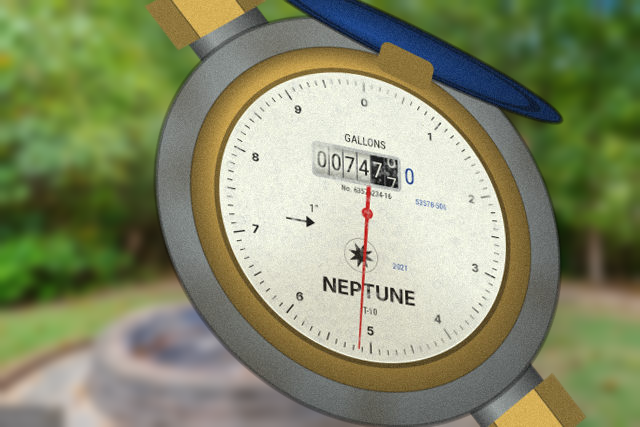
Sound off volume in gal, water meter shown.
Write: 74765.1 gal
